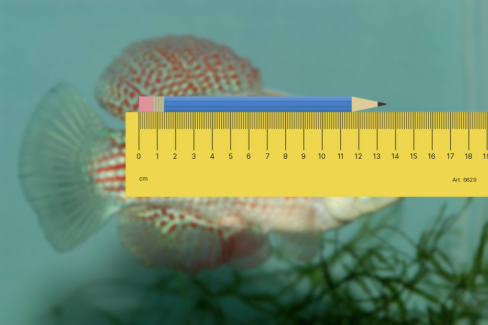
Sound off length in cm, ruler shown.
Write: 13.5 cm
